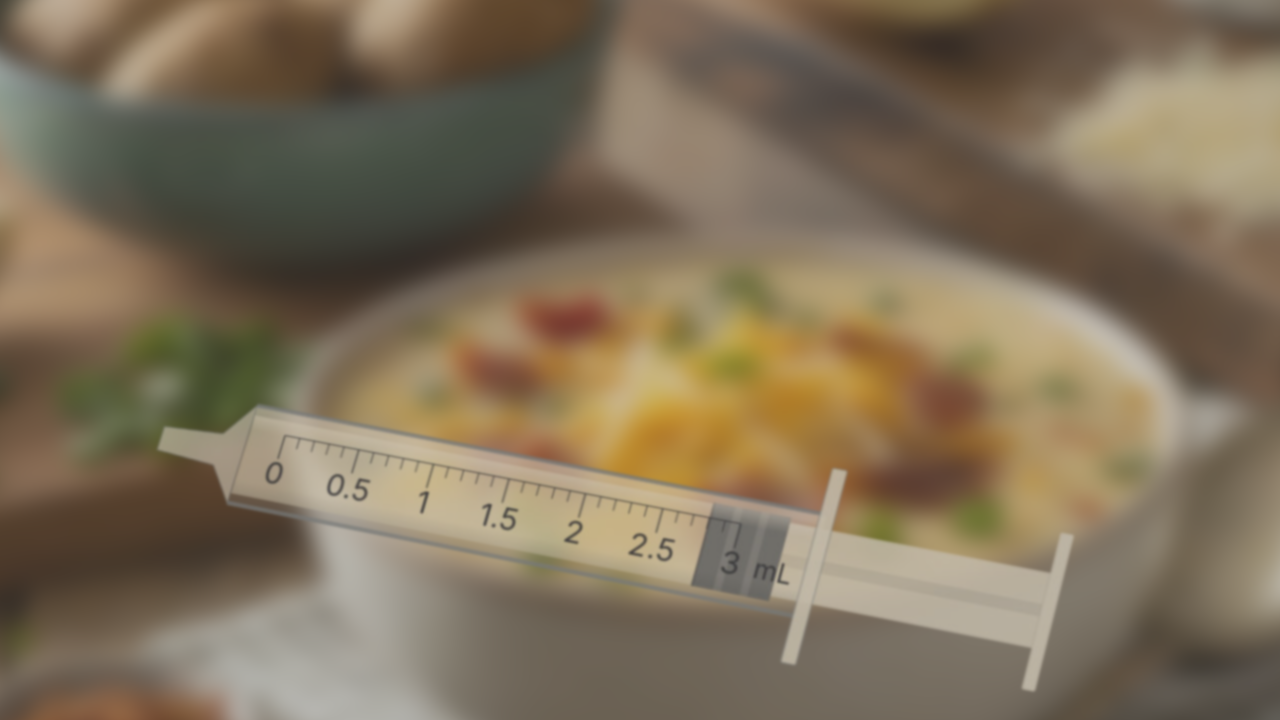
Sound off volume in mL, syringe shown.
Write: 2.8 mL
